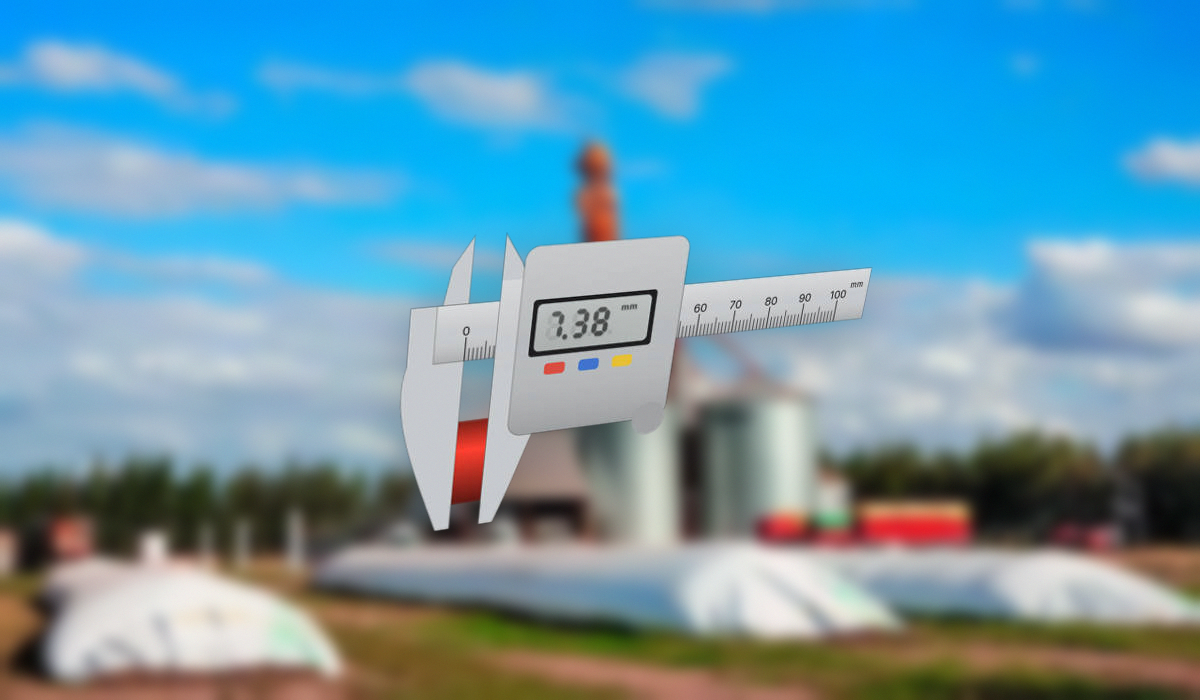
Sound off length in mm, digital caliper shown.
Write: 7.38 mm
